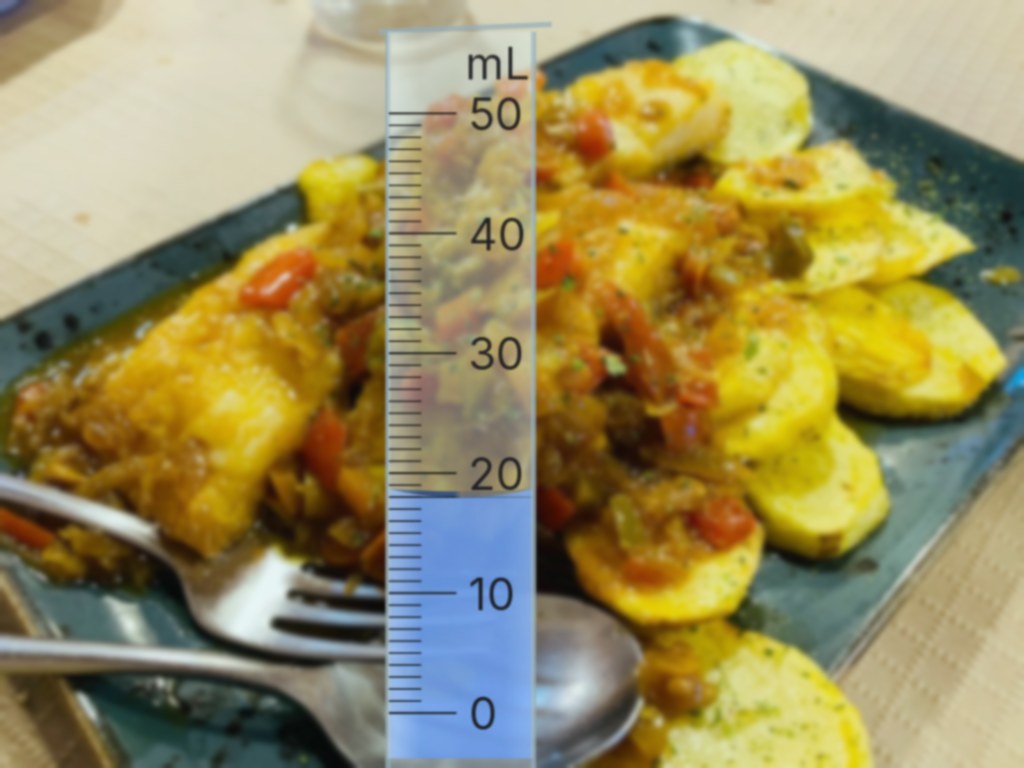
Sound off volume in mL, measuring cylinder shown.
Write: 18 mL
